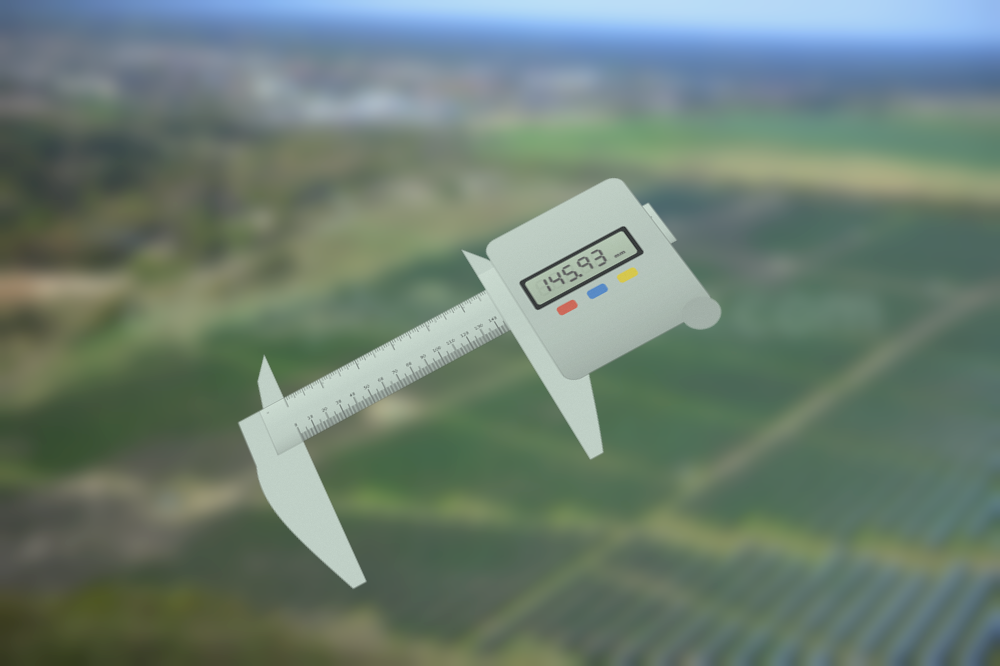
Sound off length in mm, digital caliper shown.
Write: 145.93 mm
